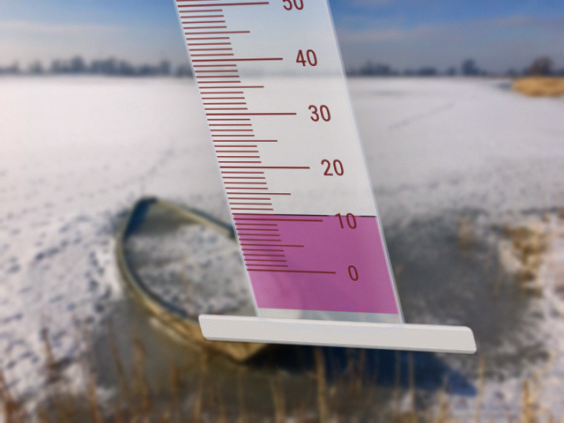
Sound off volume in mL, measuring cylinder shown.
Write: 11 mL
